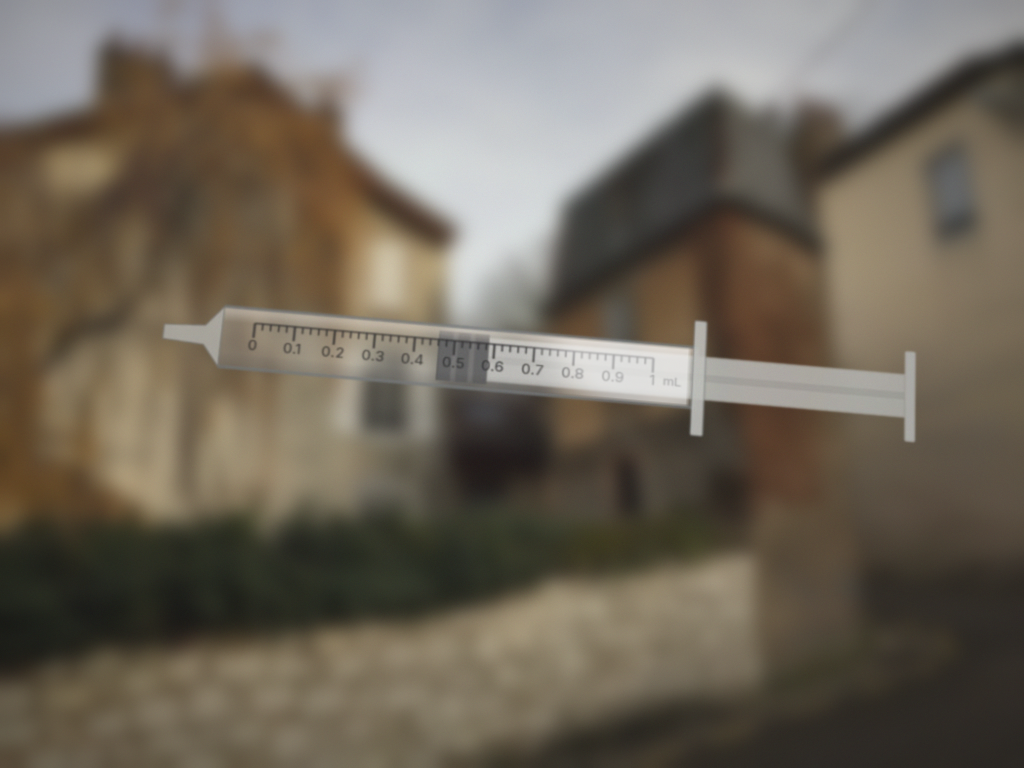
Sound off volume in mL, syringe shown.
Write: 0.46 mL
